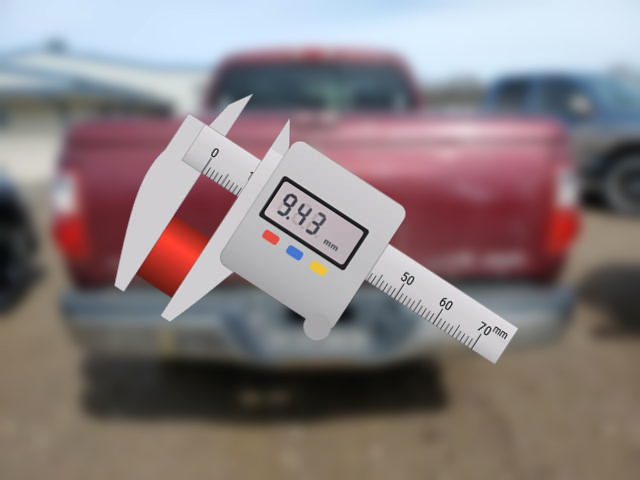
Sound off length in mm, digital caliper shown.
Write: 9.43 mm
